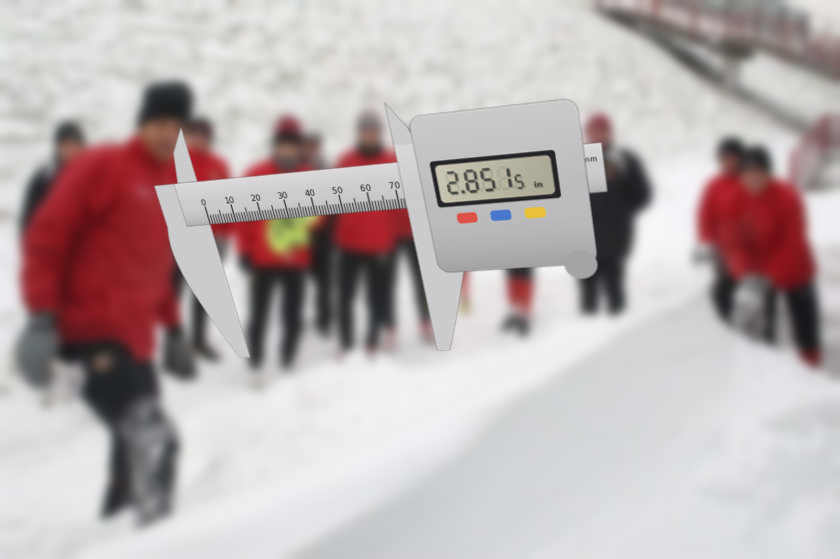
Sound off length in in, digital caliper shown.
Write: 2.8515 in
